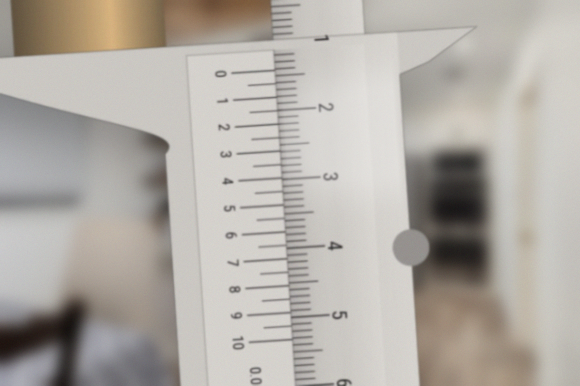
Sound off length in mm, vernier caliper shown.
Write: 14.2 mm
